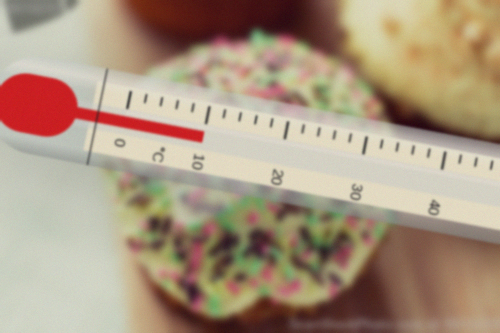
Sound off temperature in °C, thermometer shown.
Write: 10 °C
